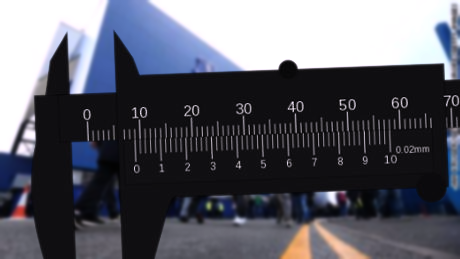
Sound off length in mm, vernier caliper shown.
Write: 9.0 mm
